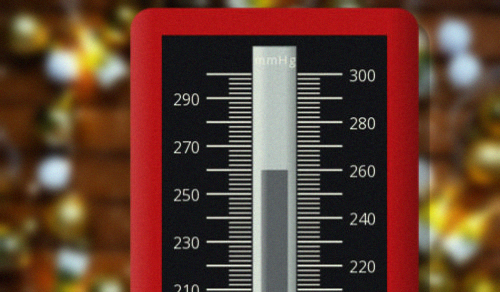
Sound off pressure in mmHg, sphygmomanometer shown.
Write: 260 mmHg
